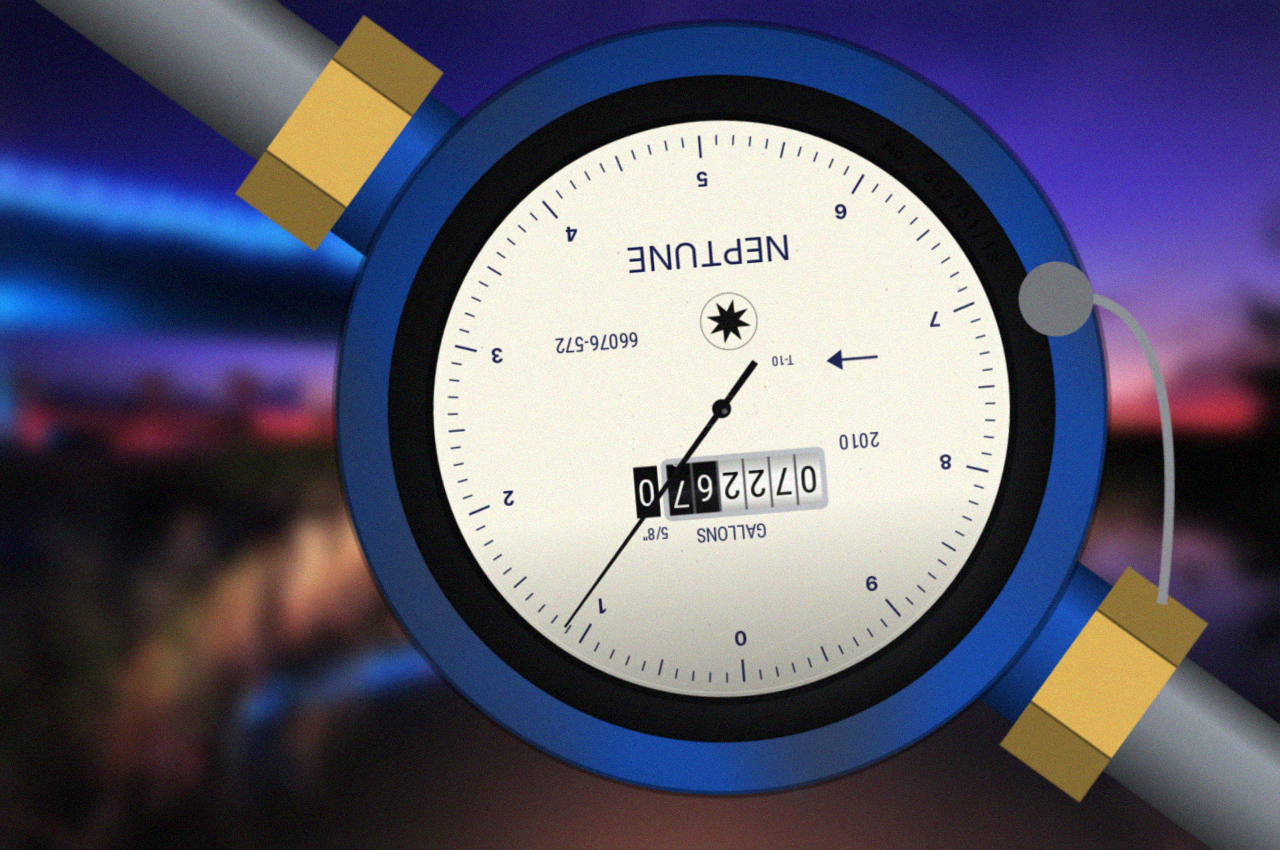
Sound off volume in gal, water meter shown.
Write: 722671.1 gal
